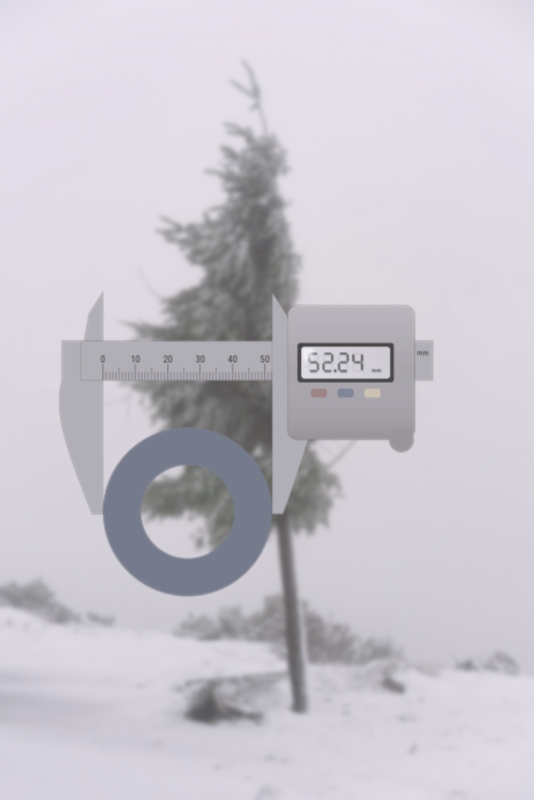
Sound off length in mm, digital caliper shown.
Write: 52.24 mm
